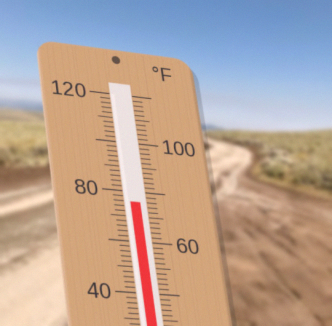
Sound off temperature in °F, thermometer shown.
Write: 76 °F
